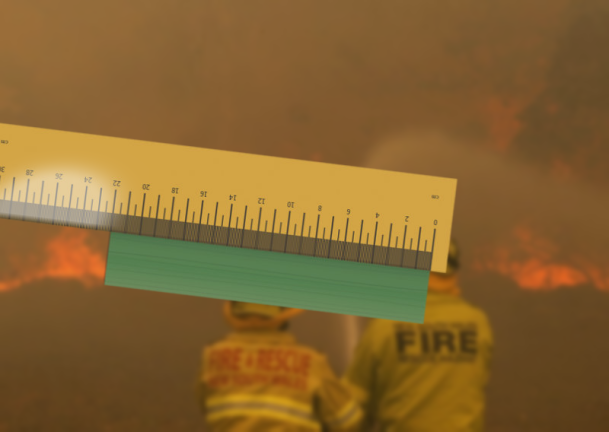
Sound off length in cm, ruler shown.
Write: 22 cm
